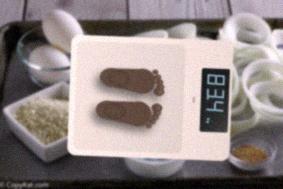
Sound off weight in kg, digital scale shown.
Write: 83.4 kg
